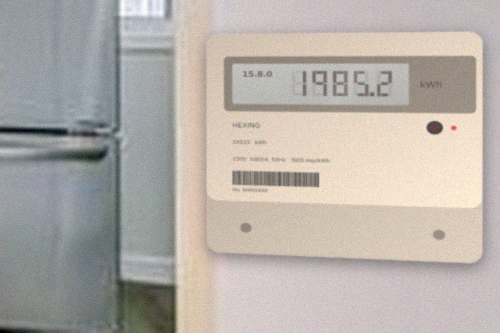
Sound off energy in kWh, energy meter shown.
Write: 1985.2 kWh
